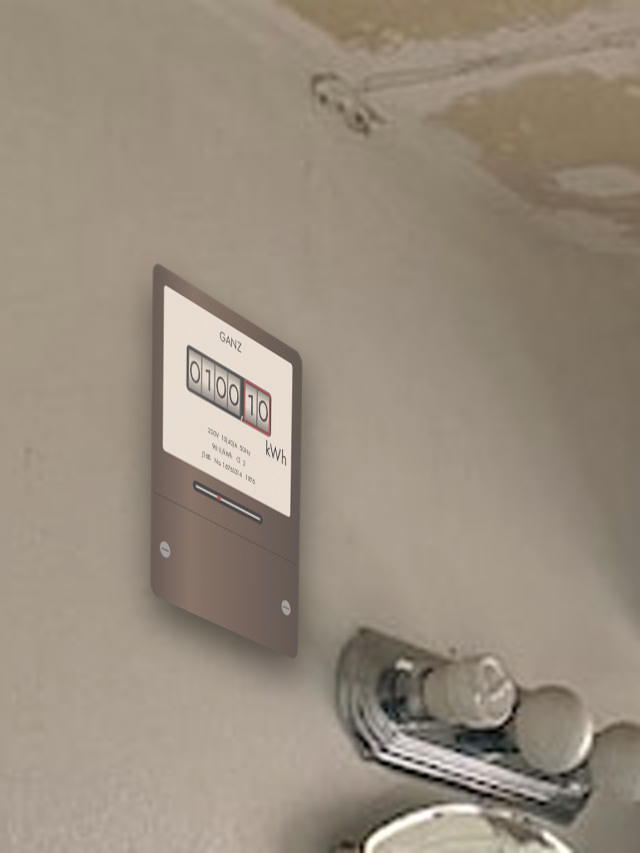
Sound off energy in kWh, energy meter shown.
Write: 100.10 kWh
